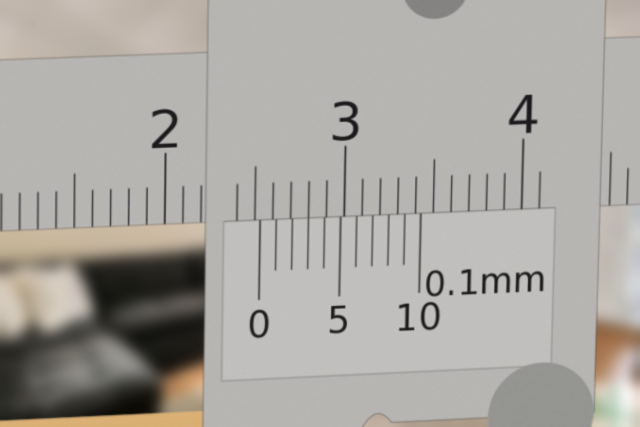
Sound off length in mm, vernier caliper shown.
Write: 25.3 mm
